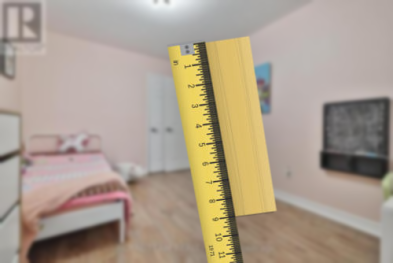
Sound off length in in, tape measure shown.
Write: 9 in
